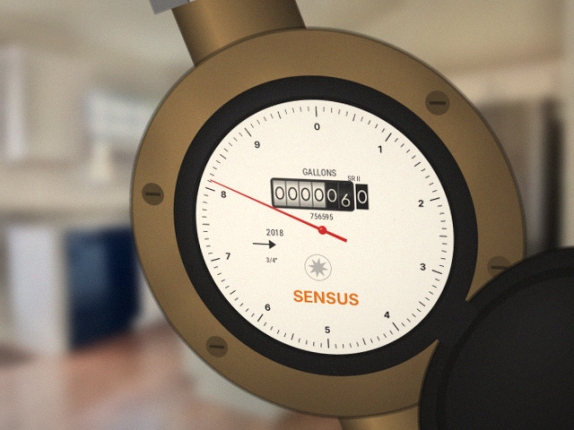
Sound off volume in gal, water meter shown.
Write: 58.1 gal
